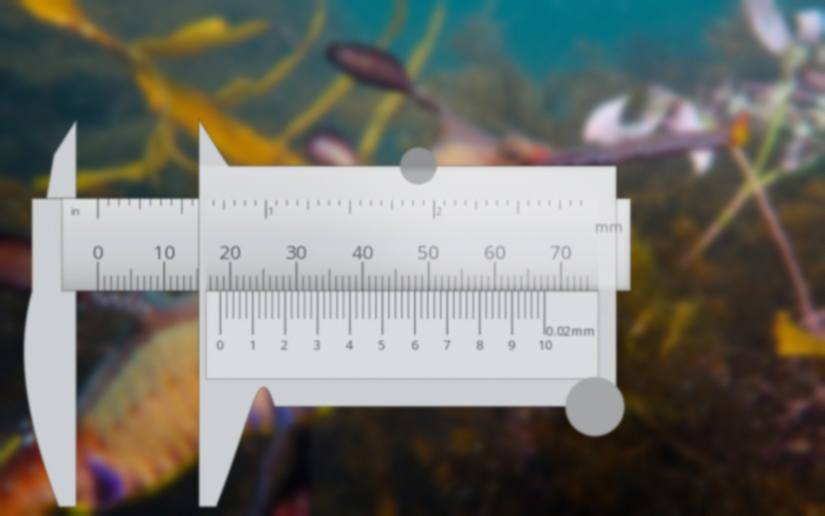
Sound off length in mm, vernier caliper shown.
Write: 18.5 mm
